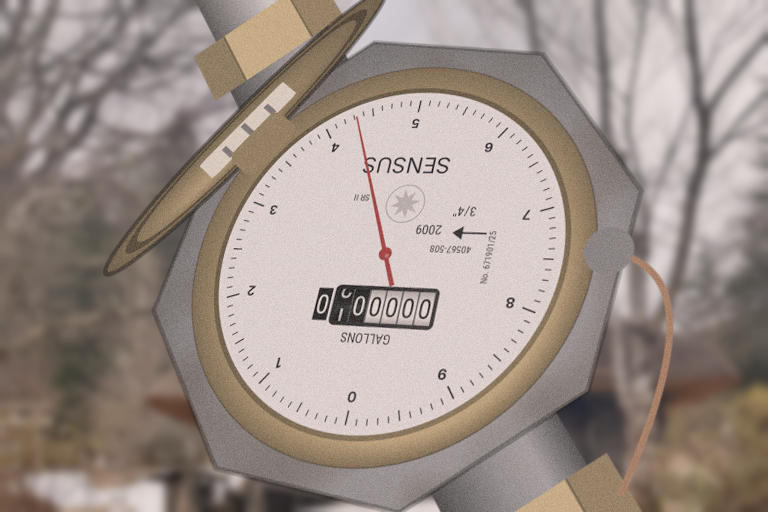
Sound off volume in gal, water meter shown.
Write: 14.3 gal
